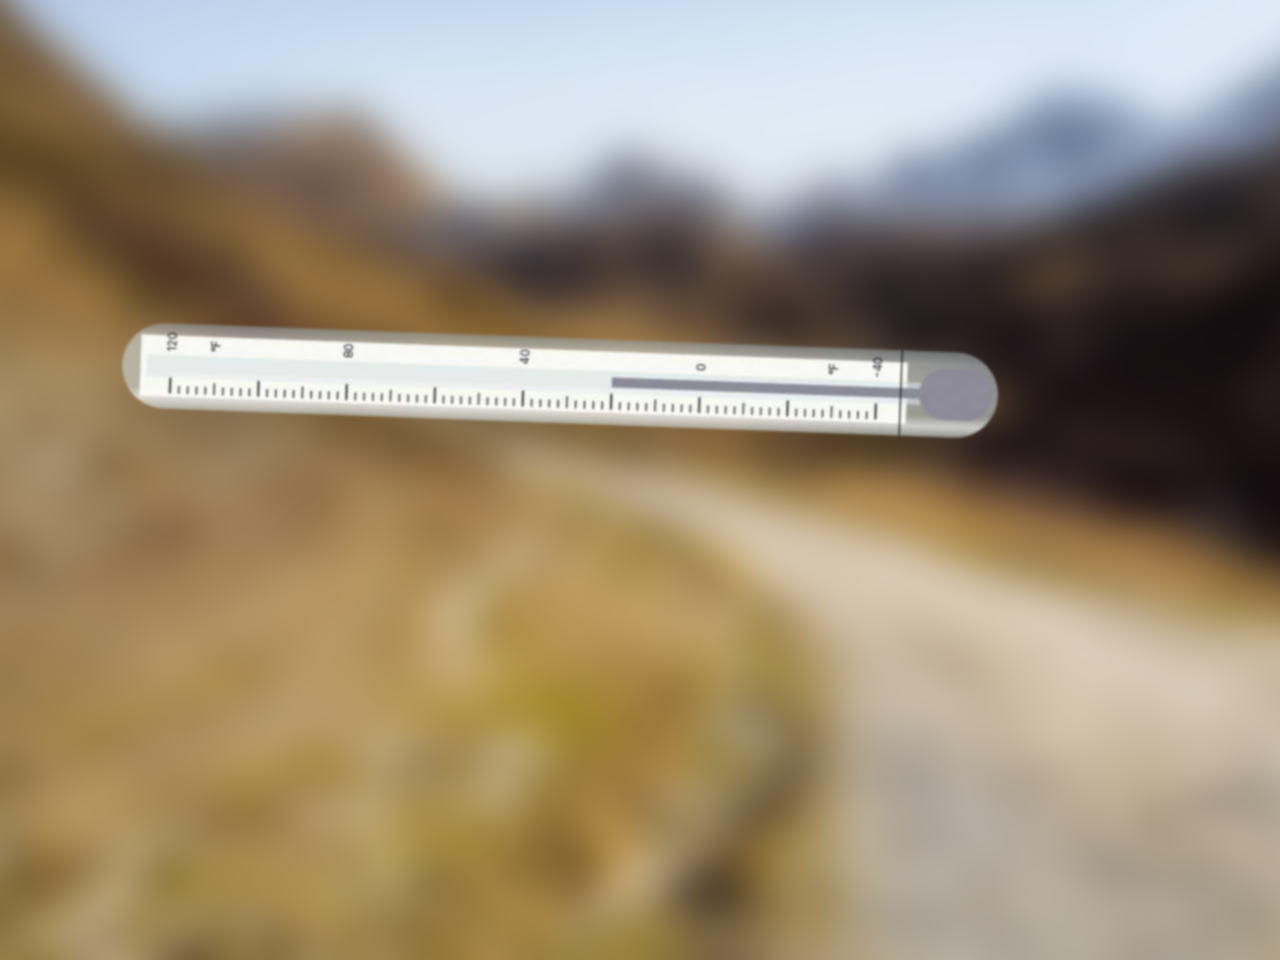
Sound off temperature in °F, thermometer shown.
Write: 20 °F
